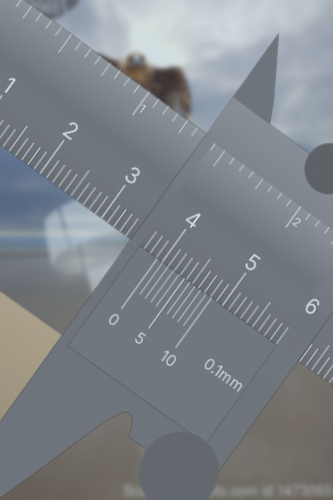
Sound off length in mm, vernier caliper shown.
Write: 39.2 mm
